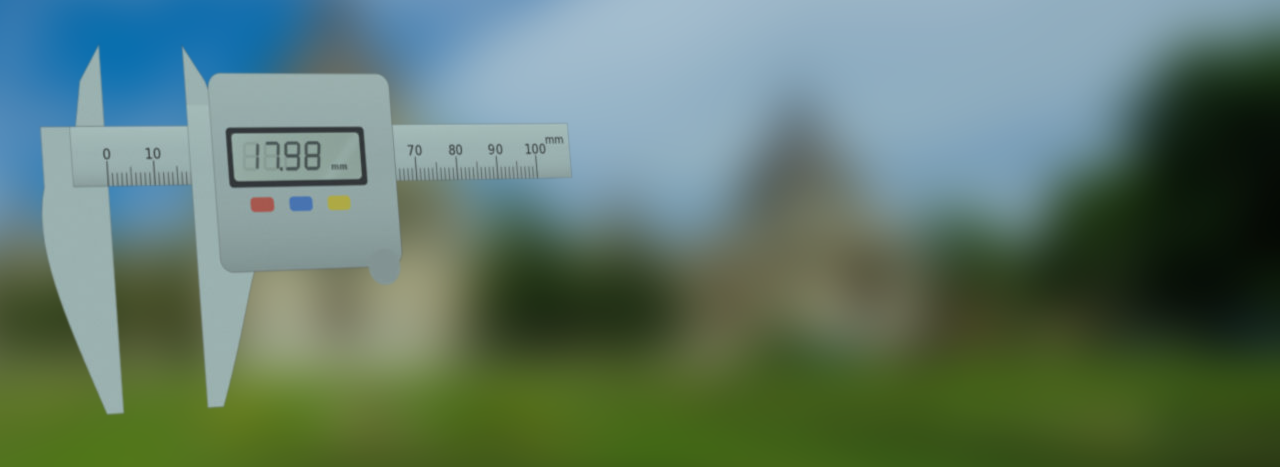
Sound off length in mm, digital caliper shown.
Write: 17.98 mm
